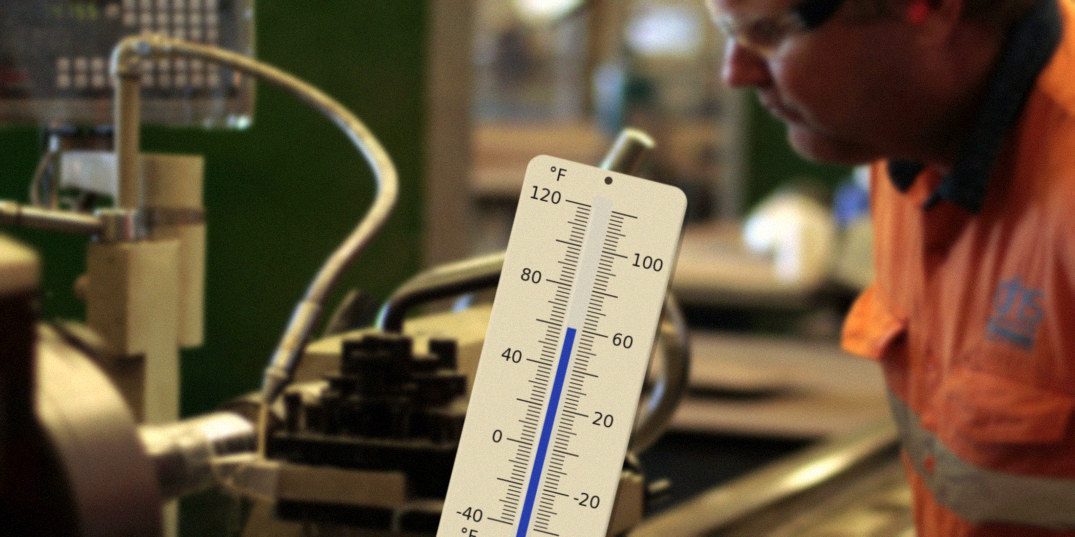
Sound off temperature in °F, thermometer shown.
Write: 60 °F
